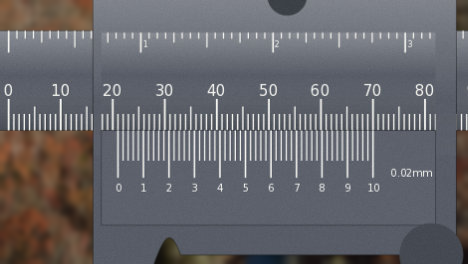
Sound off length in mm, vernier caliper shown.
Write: 21.0 mm
